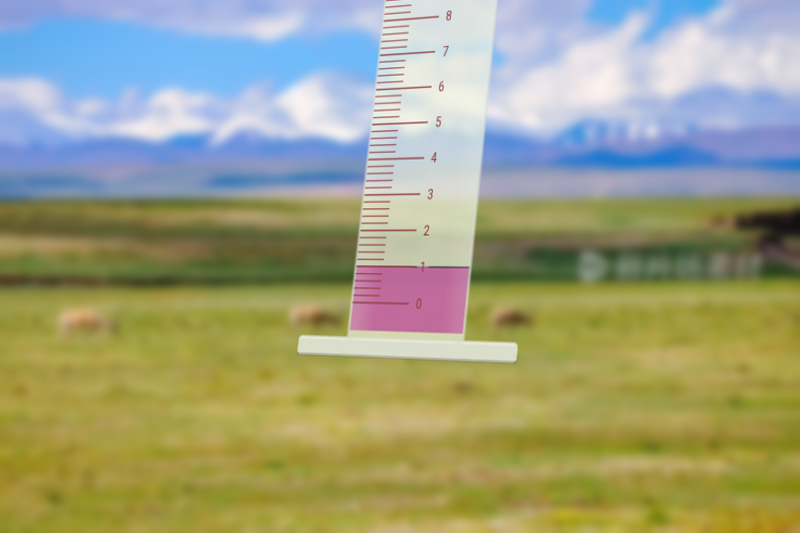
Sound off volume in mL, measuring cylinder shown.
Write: 1 mL
